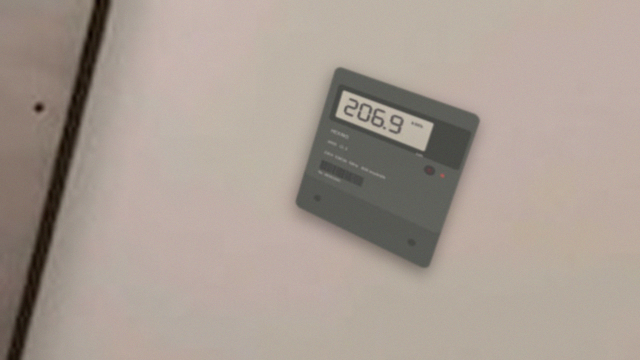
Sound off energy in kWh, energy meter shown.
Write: 206.9 kWh
